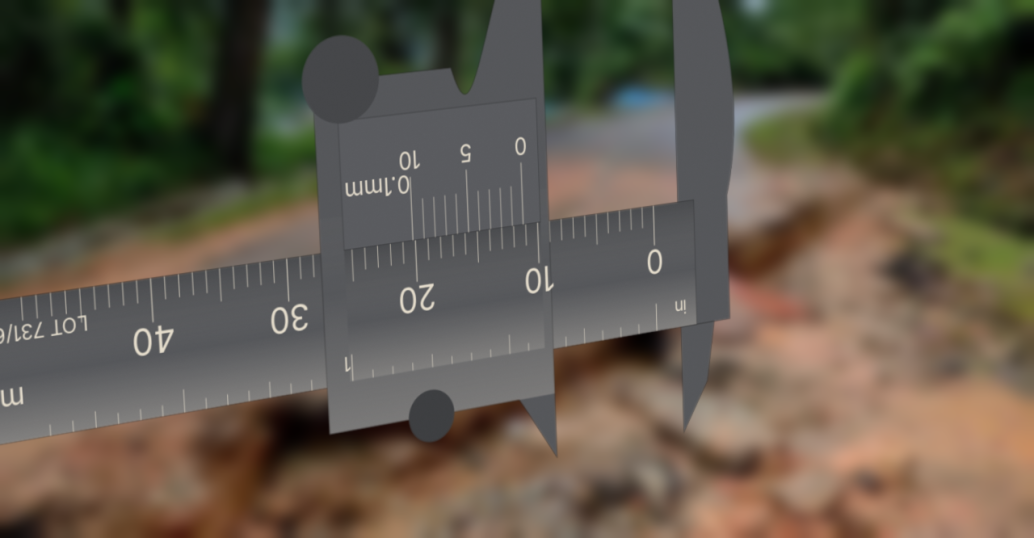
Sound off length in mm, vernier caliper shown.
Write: 11.2 mm
